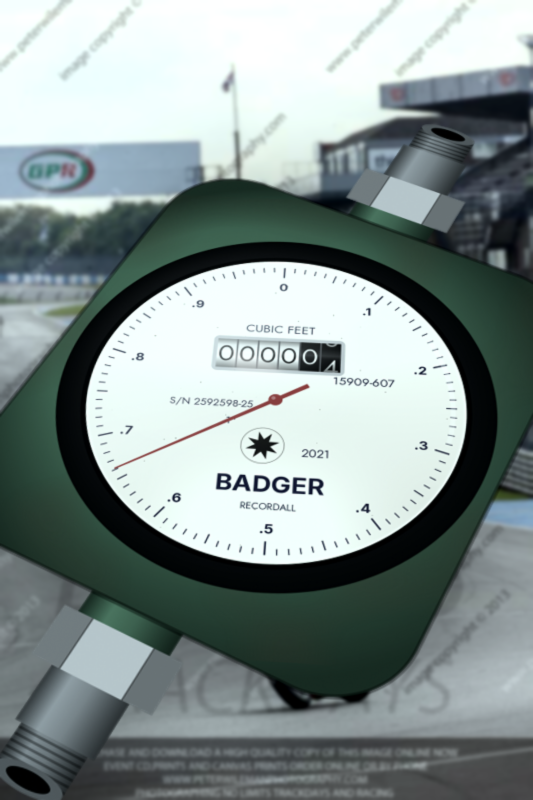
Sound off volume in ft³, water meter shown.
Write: 3.66 ft³
